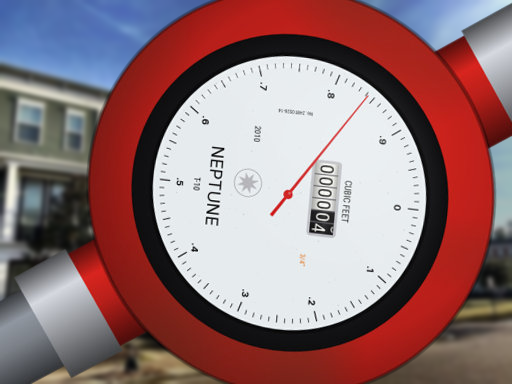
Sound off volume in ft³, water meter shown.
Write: 3.84 ft³
